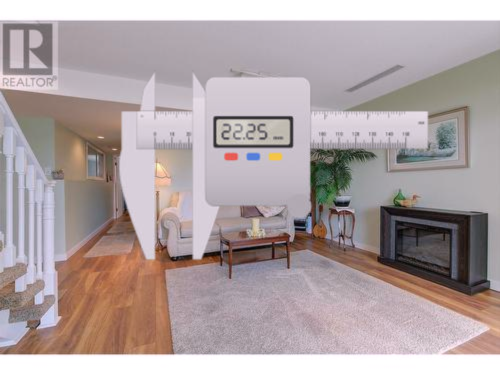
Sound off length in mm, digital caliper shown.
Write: 22.25 mm
